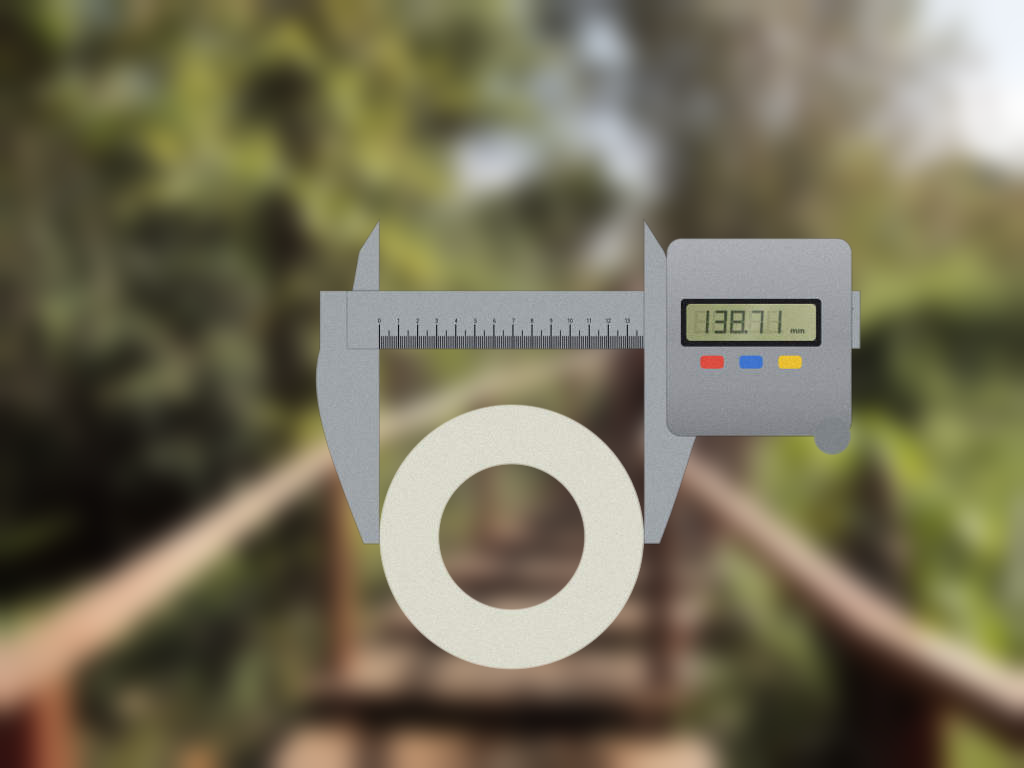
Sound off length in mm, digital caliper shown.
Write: 138.71 mm
